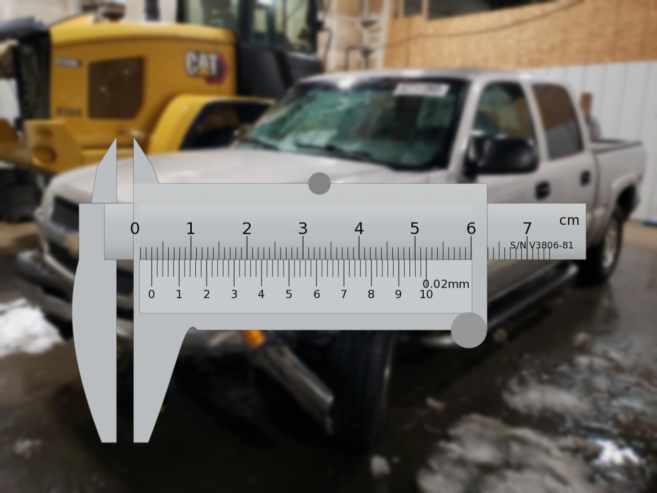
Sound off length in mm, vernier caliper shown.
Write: 3.0 mm
